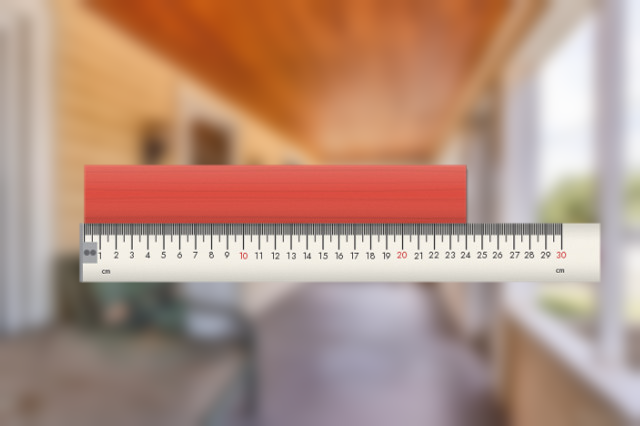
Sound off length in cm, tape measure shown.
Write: 24 cm
